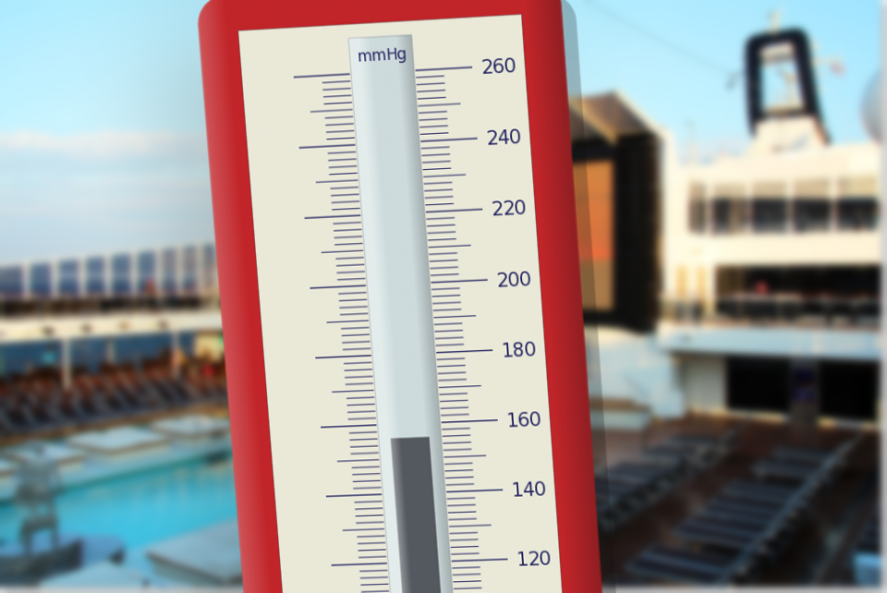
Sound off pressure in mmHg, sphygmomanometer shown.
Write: 156 mmHg
